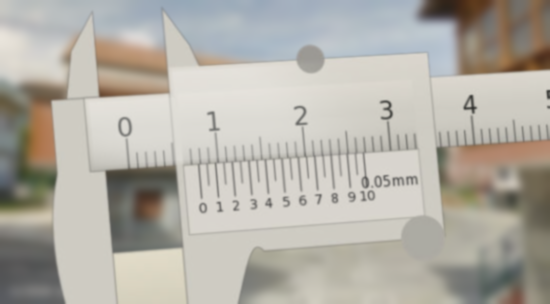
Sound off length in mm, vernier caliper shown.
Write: 7.8 mm
